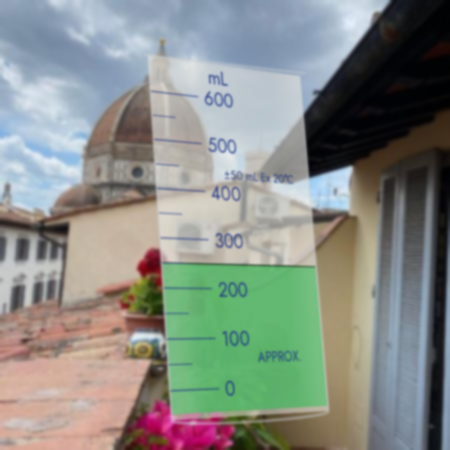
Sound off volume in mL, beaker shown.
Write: 250 mL
